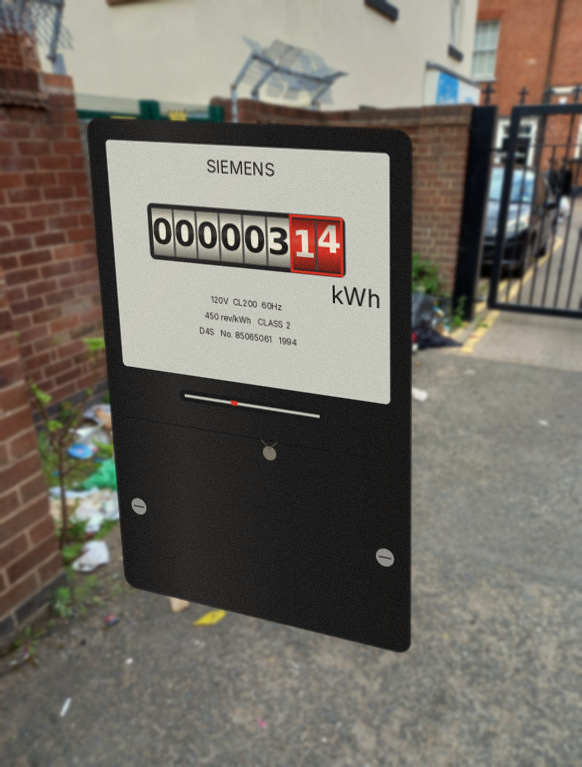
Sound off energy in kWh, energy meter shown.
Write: 3.14 kWh
